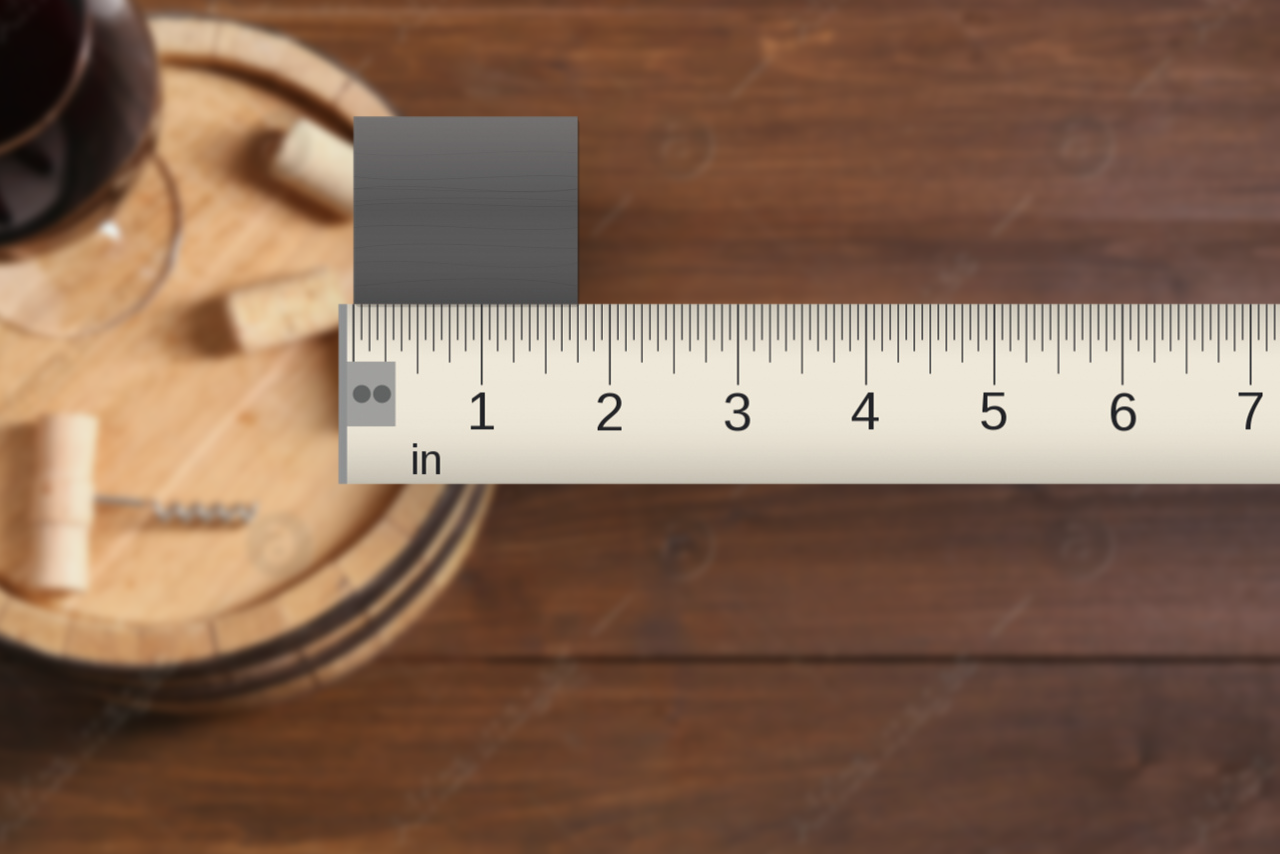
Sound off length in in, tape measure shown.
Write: 1.75 in
